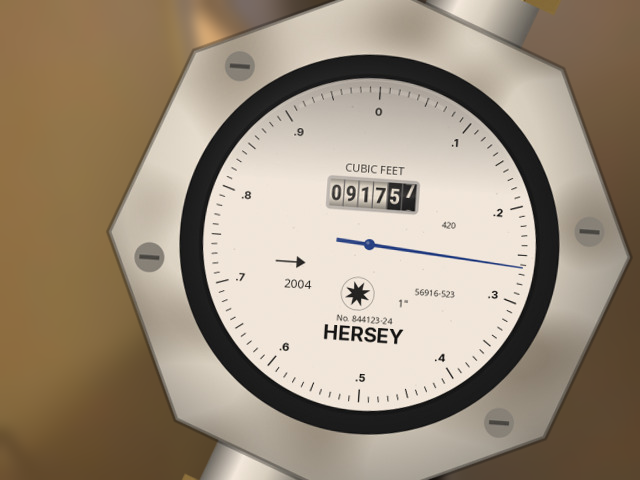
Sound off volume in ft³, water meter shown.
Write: 91757.26 ft³
